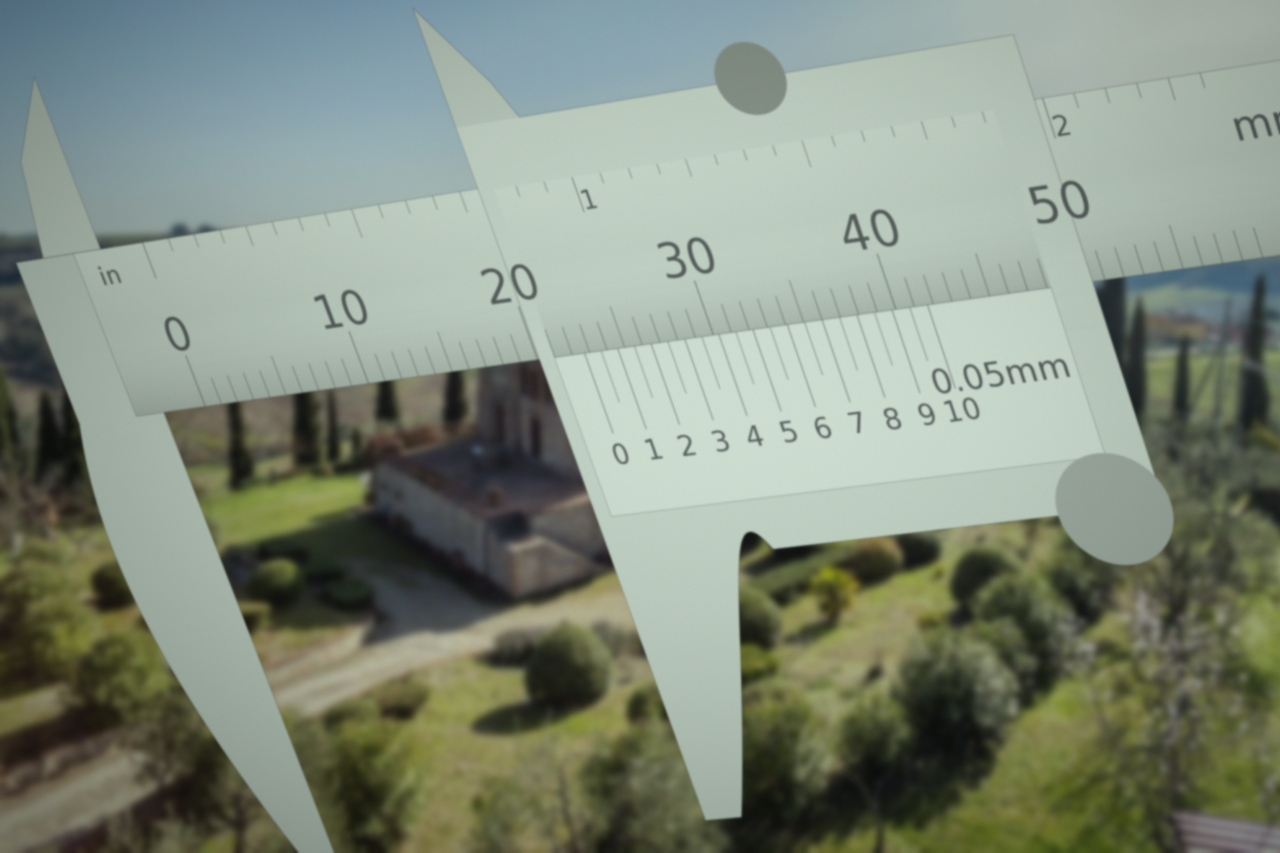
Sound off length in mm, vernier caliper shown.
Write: 22.7 mm
